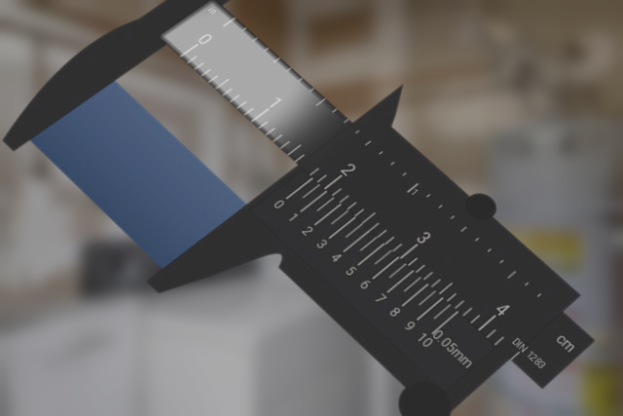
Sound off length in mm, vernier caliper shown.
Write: 18.4 mm
